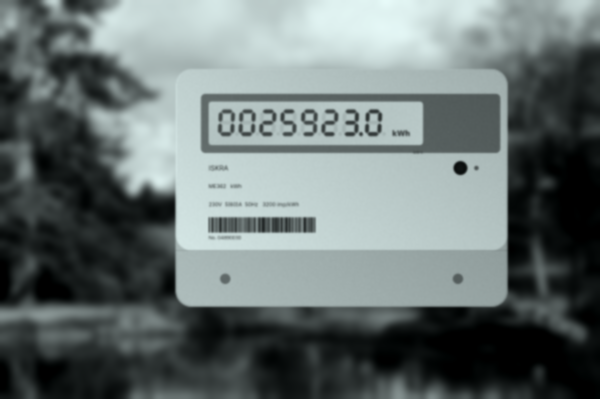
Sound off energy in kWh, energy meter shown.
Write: 25923.0 kWh
